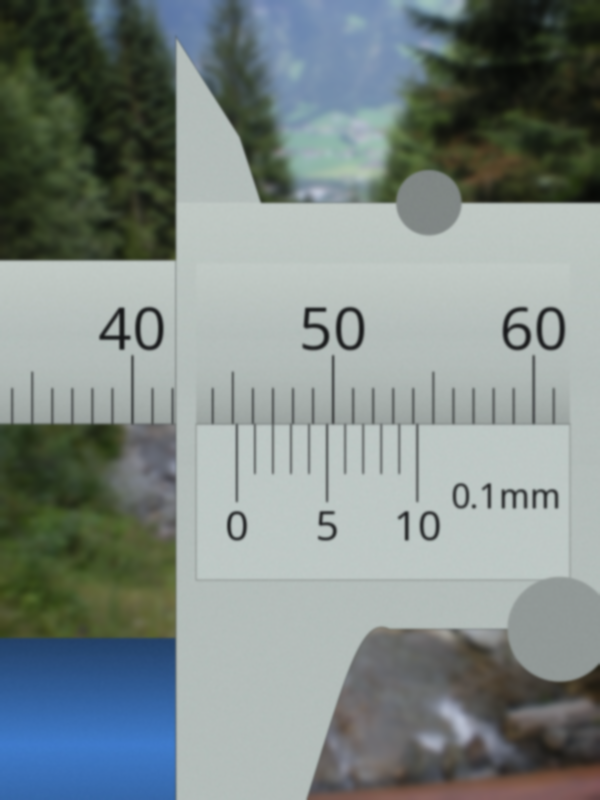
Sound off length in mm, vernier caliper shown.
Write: 45.2 mm
